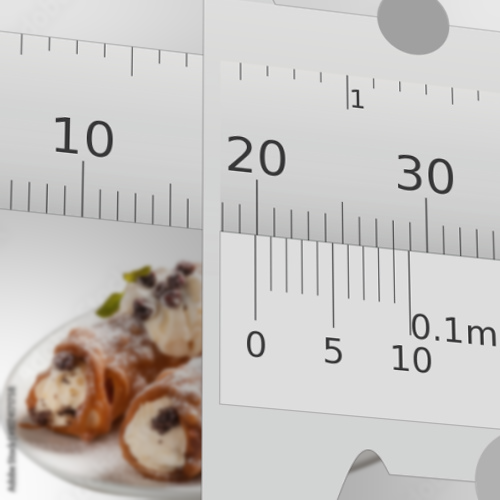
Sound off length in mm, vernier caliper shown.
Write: 19.9 mm
